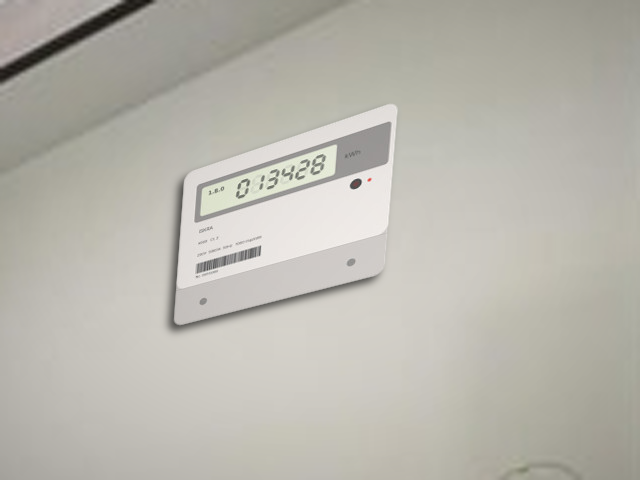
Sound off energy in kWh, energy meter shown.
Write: 13428 kWh
